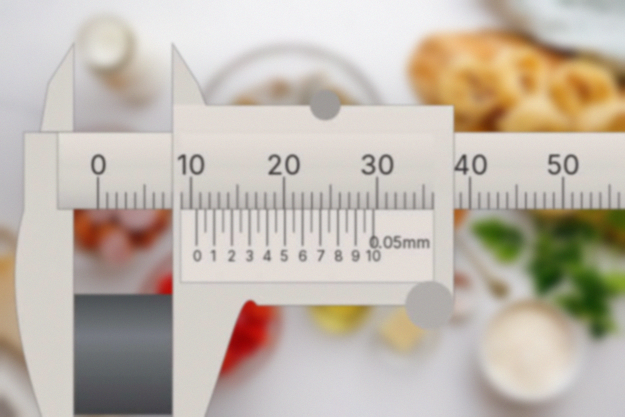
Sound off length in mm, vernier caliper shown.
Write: 10.6 mm
